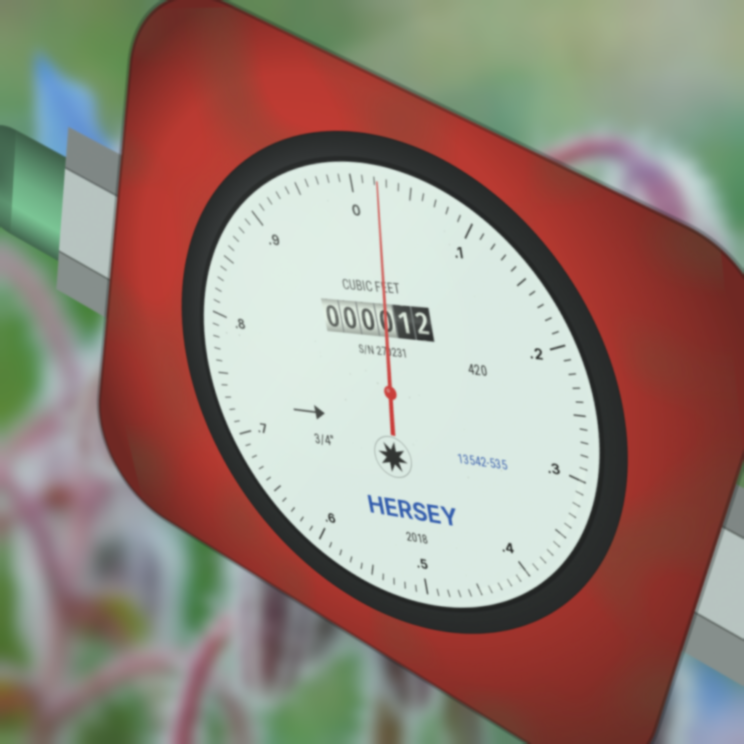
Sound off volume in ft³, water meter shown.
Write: 12.02 ft³
